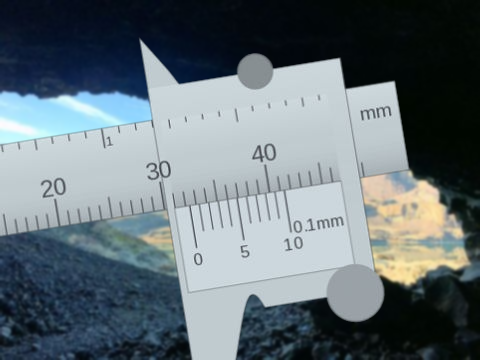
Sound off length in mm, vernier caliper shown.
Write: 32.4 mm
